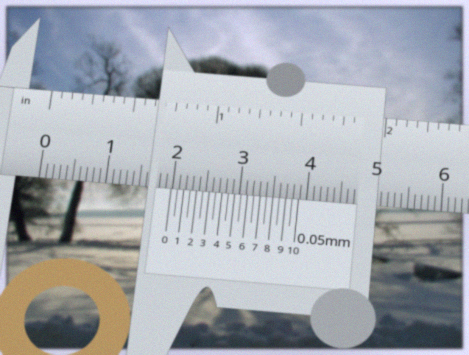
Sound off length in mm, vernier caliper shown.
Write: 19.8 mm
